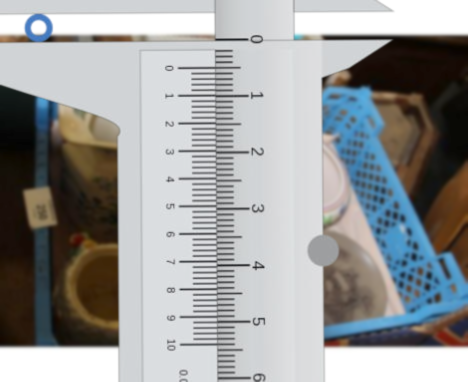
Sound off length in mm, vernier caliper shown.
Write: 5.0 mm
